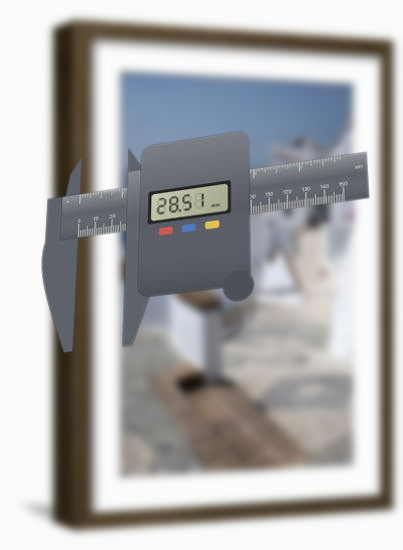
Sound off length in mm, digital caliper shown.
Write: 28.51 mm
